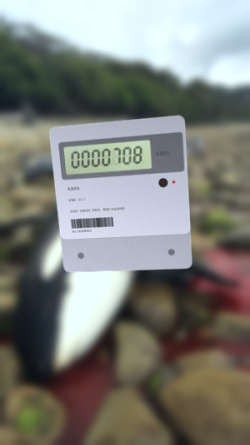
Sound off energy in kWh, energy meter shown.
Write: 708 kWh
